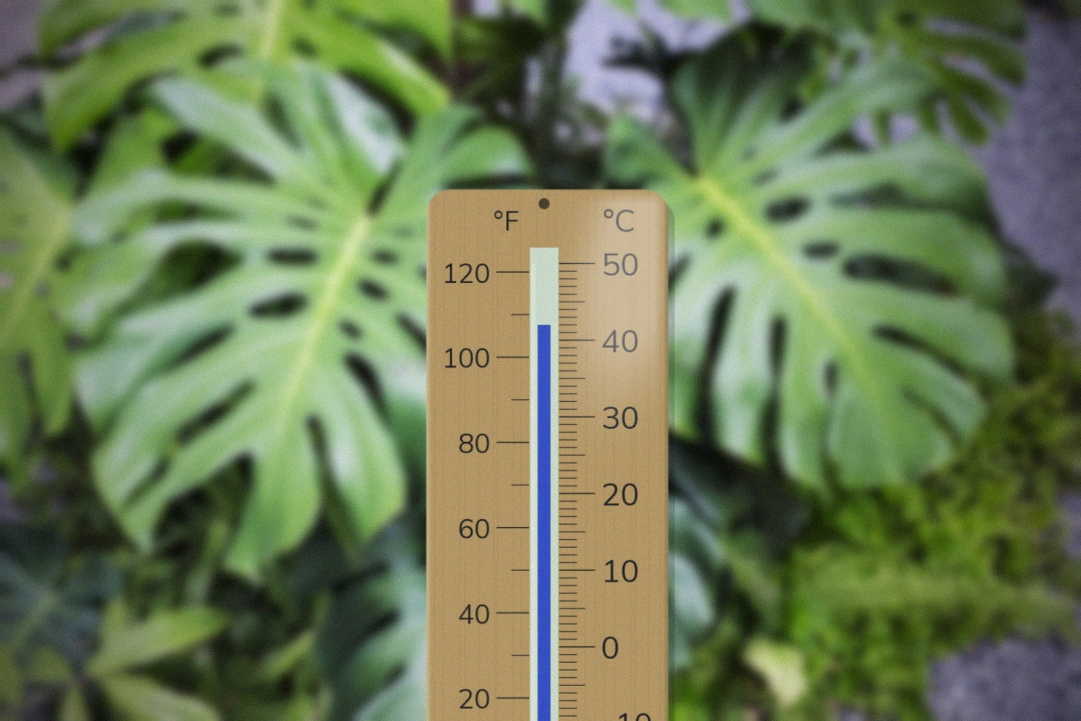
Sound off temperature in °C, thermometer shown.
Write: 42 °C
